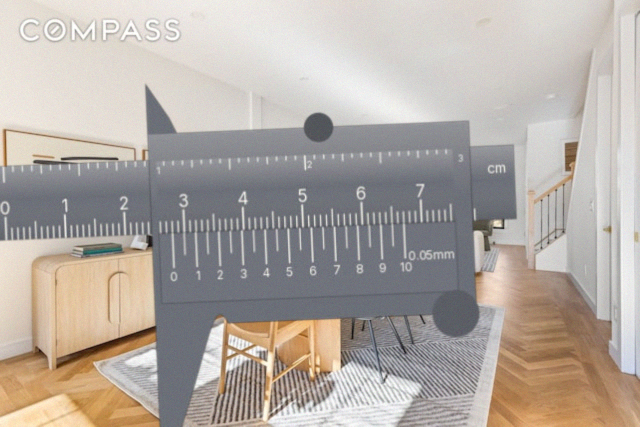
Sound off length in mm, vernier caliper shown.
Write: 28.0 mm
